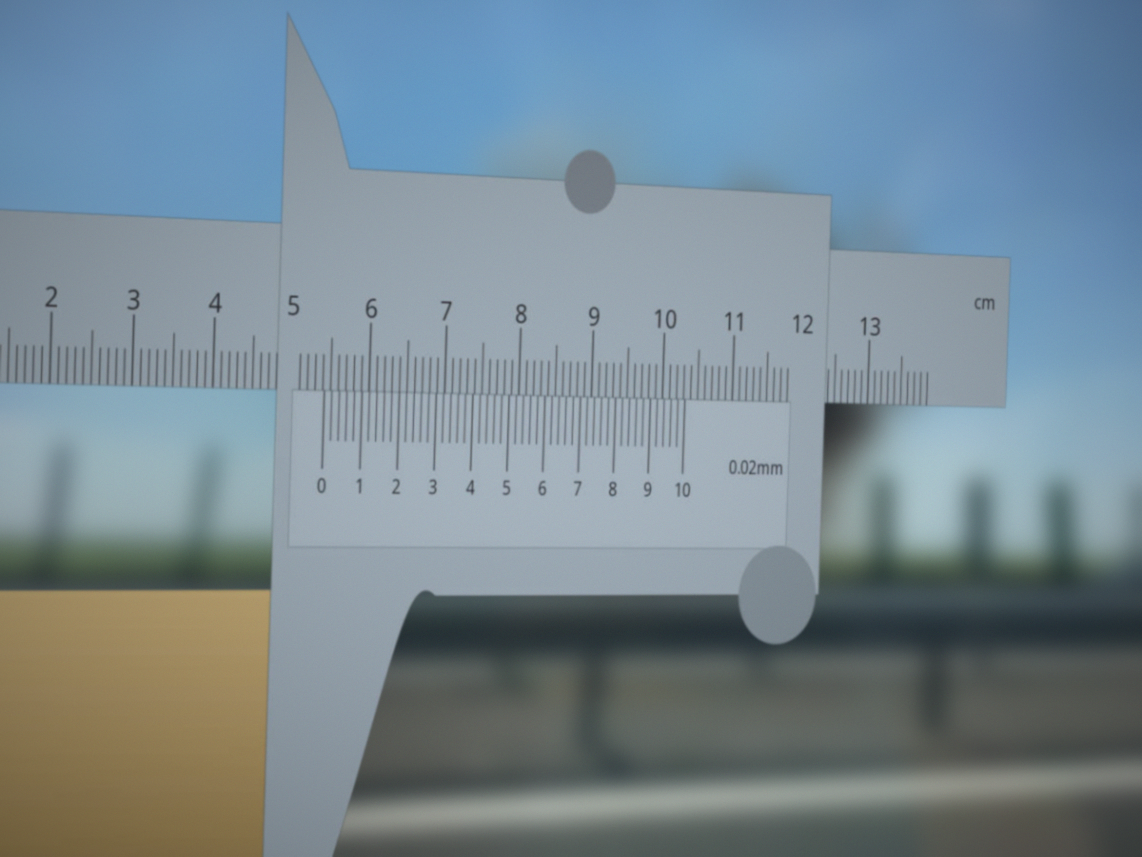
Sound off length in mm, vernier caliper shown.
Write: 54.2 mm
